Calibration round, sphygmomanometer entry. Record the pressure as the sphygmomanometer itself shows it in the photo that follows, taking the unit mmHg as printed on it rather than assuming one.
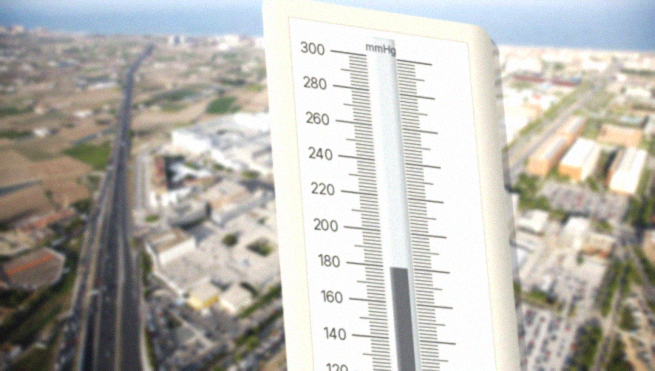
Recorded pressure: 180 mmHg
